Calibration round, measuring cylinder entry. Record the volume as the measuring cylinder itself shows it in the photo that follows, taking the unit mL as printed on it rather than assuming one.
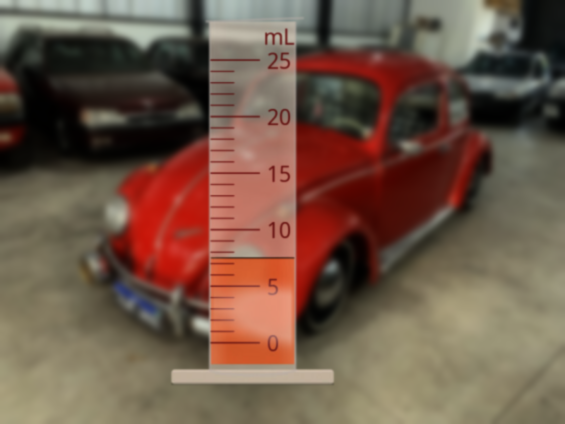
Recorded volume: 7.5 mL
